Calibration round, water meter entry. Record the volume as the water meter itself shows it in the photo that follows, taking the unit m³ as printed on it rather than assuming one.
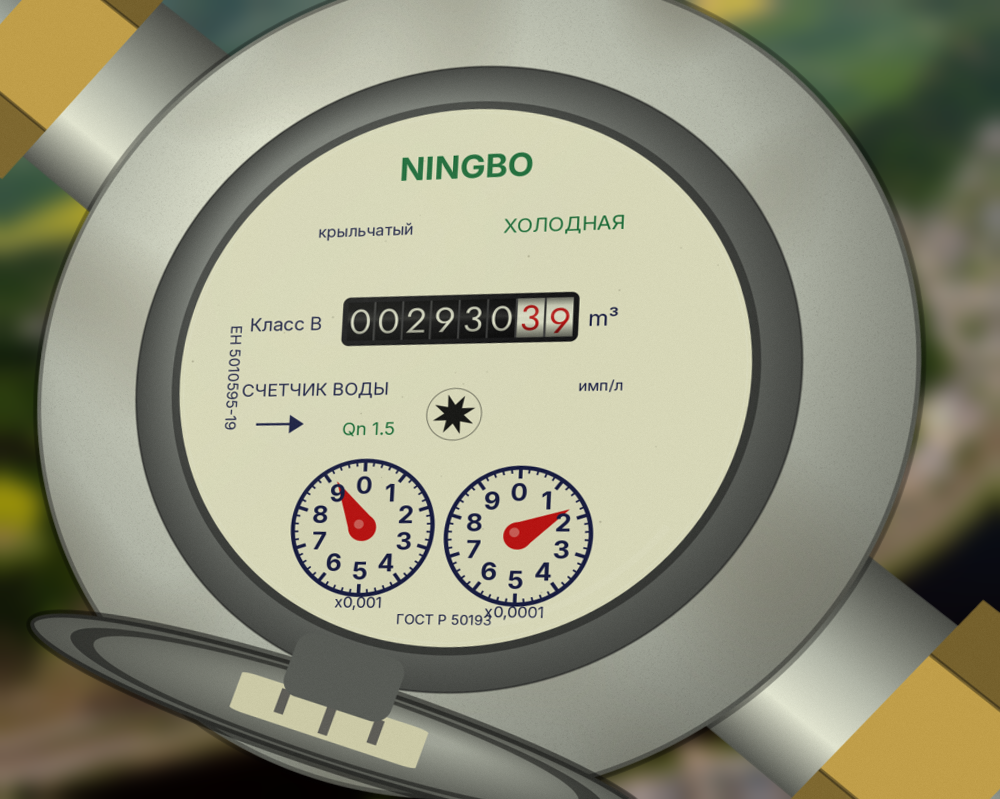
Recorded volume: 2930.3891 m³
